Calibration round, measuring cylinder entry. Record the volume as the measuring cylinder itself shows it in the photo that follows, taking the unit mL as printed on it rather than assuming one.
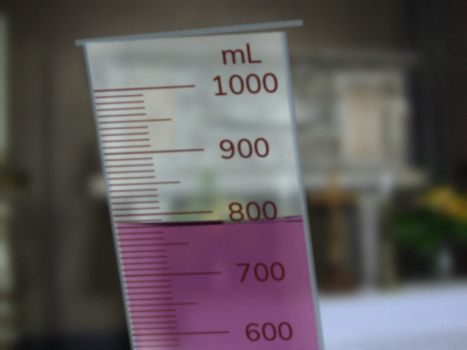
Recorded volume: 780 mL
